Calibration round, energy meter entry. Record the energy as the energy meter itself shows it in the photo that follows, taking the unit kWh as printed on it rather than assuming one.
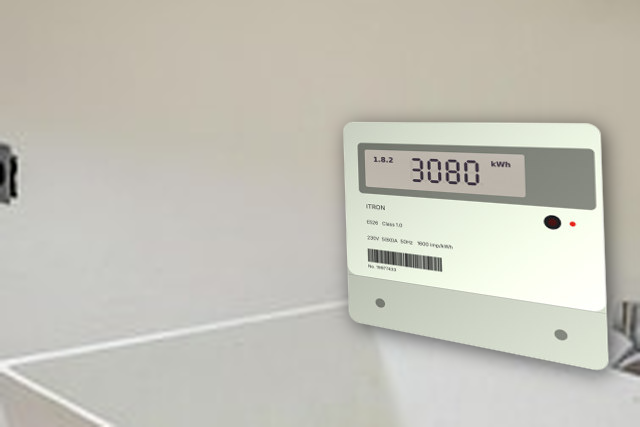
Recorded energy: 3080 kWh
